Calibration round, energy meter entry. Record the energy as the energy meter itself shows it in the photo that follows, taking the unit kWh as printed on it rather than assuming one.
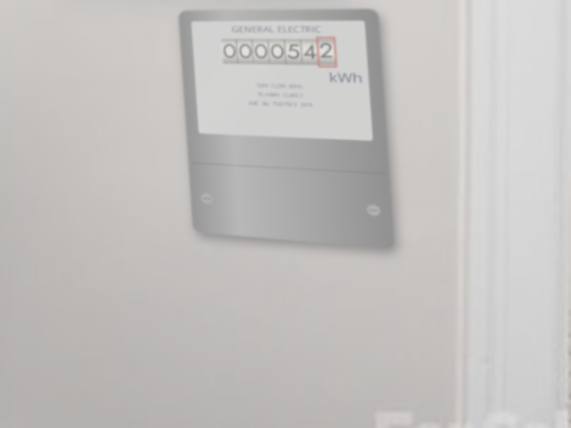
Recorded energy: 54.2 kWh
